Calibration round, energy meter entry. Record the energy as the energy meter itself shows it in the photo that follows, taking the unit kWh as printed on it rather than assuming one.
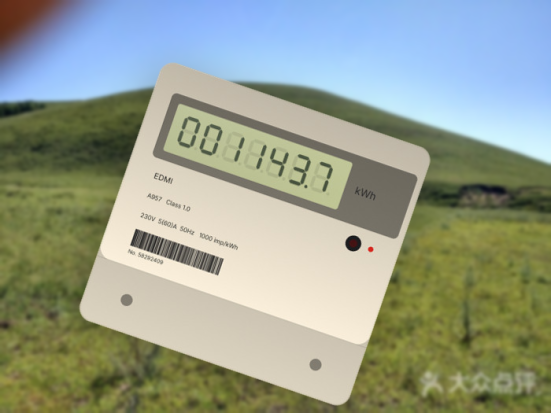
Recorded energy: 1143.7 kWh
